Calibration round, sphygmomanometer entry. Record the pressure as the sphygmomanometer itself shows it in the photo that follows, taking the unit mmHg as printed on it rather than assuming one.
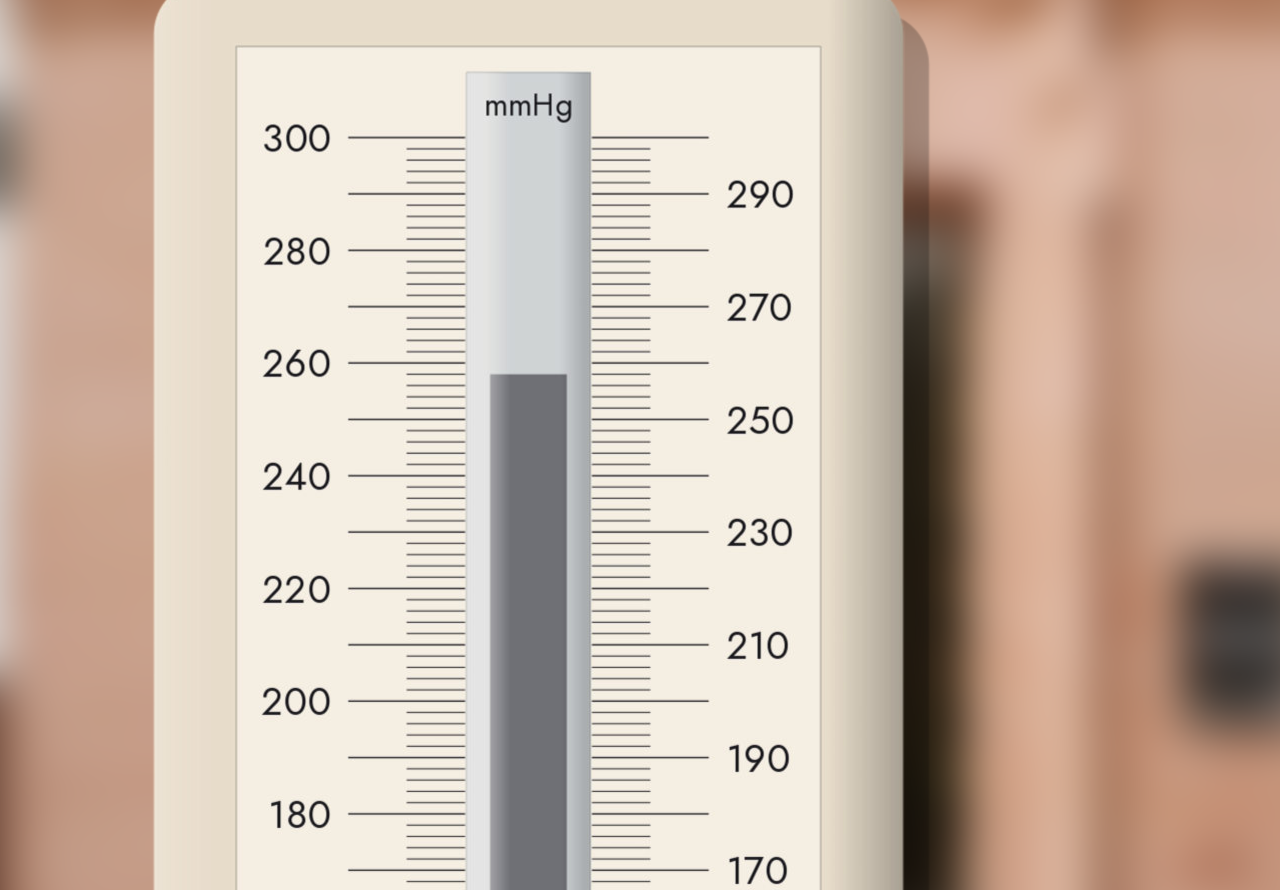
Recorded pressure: 258 mmHg
